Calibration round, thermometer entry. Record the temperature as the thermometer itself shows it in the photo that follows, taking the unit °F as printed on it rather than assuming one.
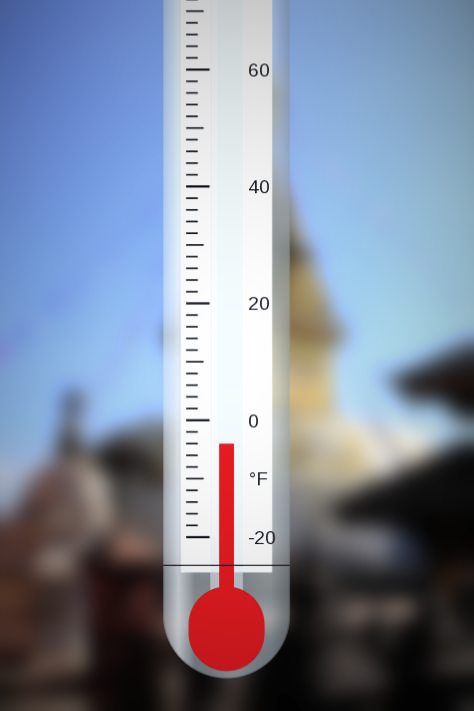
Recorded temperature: -4 °F
